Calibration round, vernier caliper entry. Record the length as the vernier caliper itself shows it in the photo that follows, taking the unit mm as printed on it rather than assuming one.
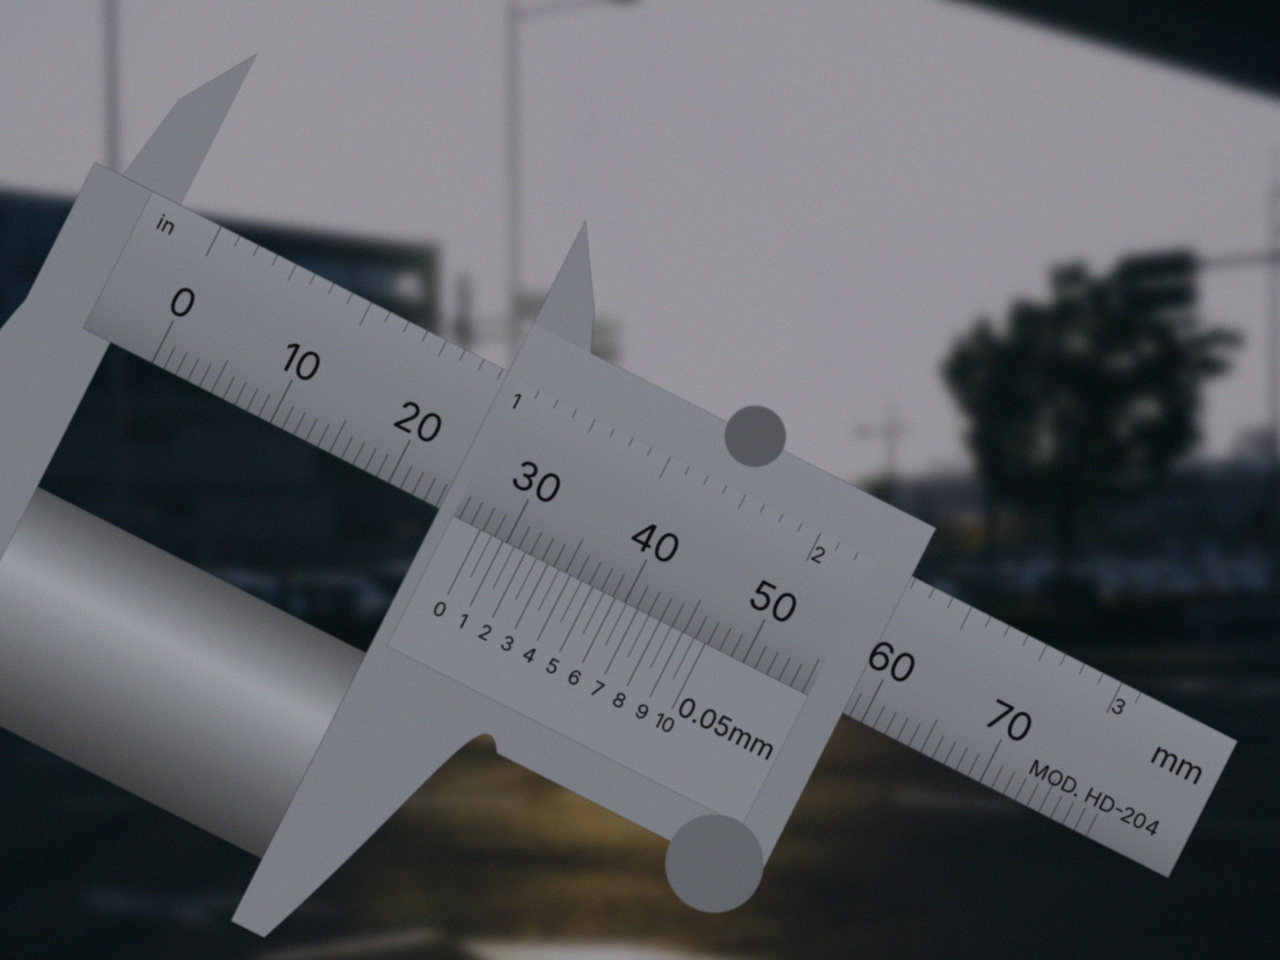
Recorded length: 27.8 mm
